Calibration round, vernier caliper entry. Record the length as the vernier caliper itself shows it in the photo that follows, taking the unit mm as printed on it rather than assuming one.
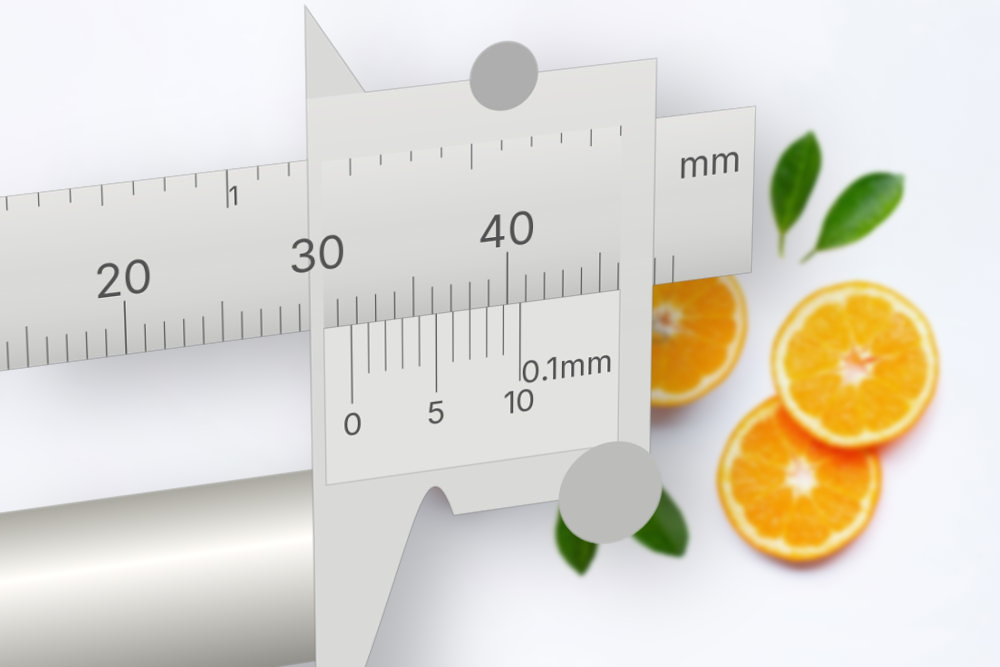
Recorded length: 31.7 mm
